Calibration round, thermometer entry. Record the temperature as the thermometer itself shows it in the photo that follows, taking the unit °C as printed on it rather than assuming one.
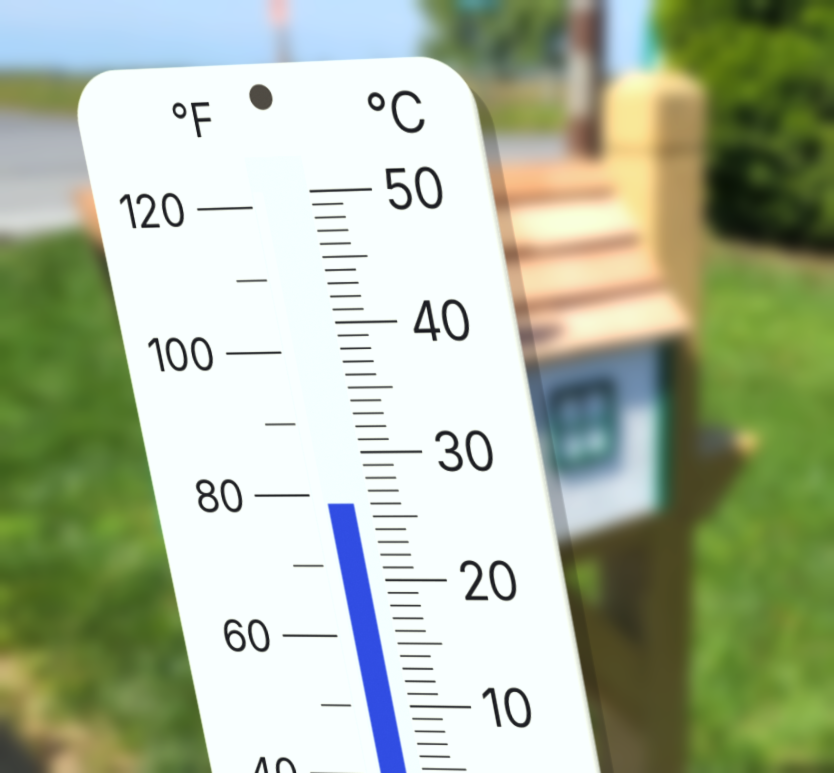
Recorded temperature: 26 °C
